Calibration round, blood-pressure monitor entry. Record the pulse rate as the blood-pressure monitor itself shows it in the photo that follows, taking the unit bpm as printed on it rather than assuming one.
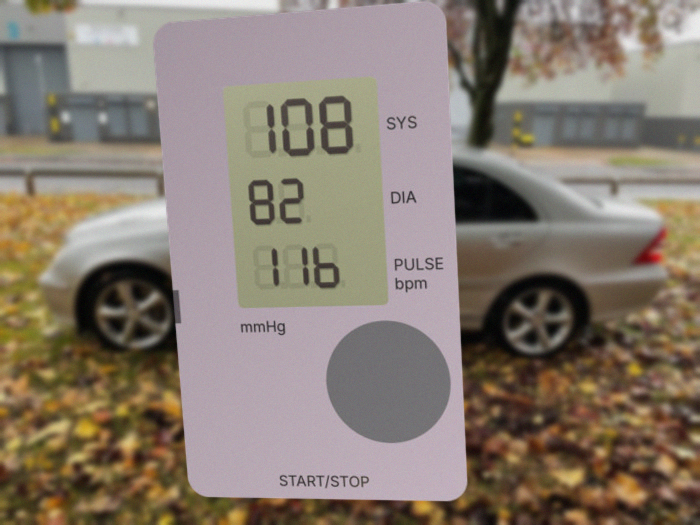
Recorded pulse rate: 116 bpm
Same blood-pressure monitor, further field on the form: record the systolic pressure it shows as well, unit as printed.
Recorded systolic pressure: 108 mmHg
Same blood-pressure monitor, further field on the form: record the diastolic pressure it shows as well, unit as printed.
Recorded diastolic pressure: 82 mmHg
